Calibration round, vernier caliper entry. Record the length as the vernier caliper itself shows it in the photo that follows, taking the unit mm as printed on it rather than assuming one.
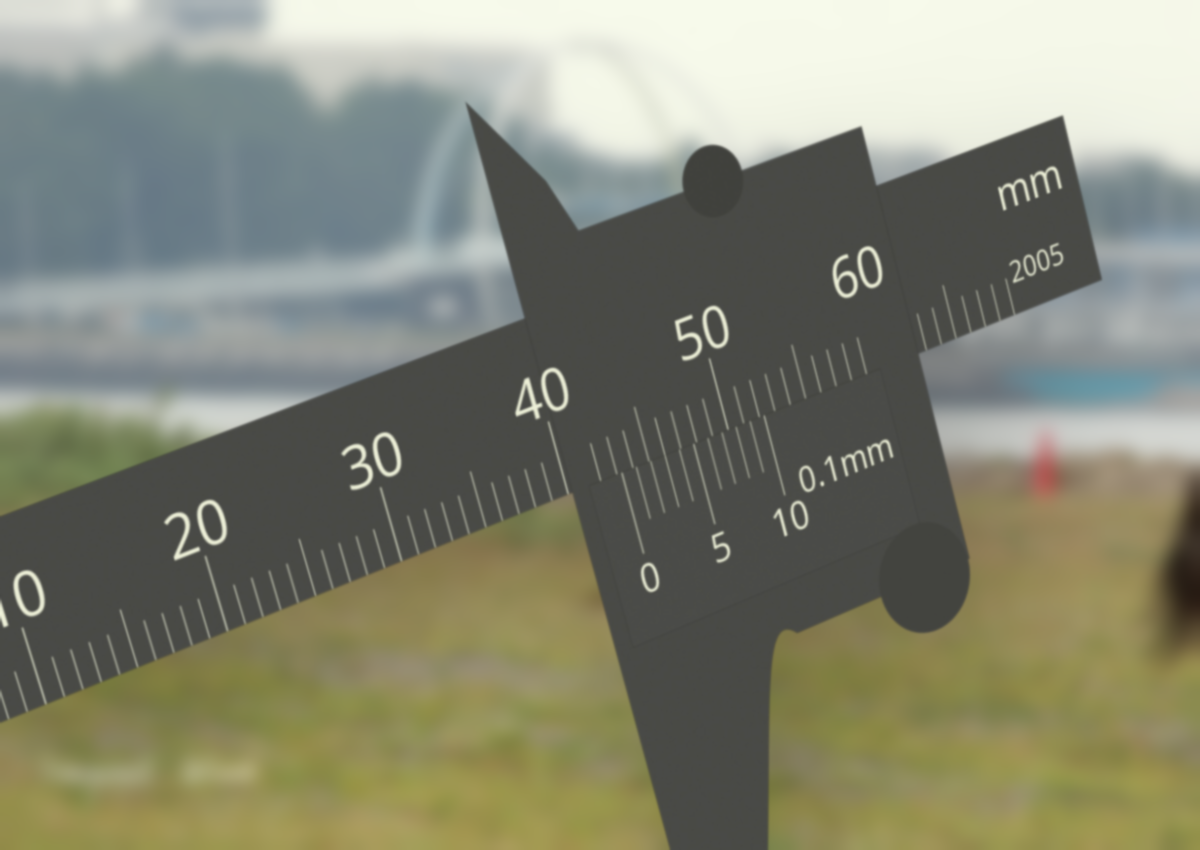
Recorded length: 43.3 mm
